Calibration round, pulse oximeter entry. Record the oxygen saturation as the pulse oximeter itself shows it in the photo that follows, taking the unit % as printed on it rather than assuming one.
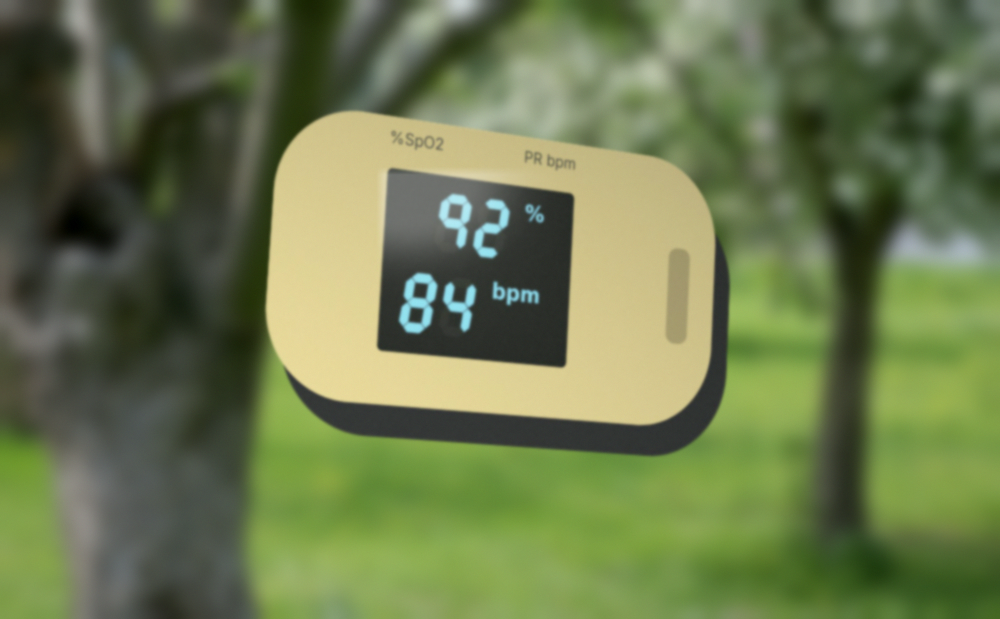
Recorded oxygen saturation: 92 %
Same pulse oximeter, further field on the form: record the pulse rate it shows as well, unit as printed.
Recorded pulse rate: 84 bpm
